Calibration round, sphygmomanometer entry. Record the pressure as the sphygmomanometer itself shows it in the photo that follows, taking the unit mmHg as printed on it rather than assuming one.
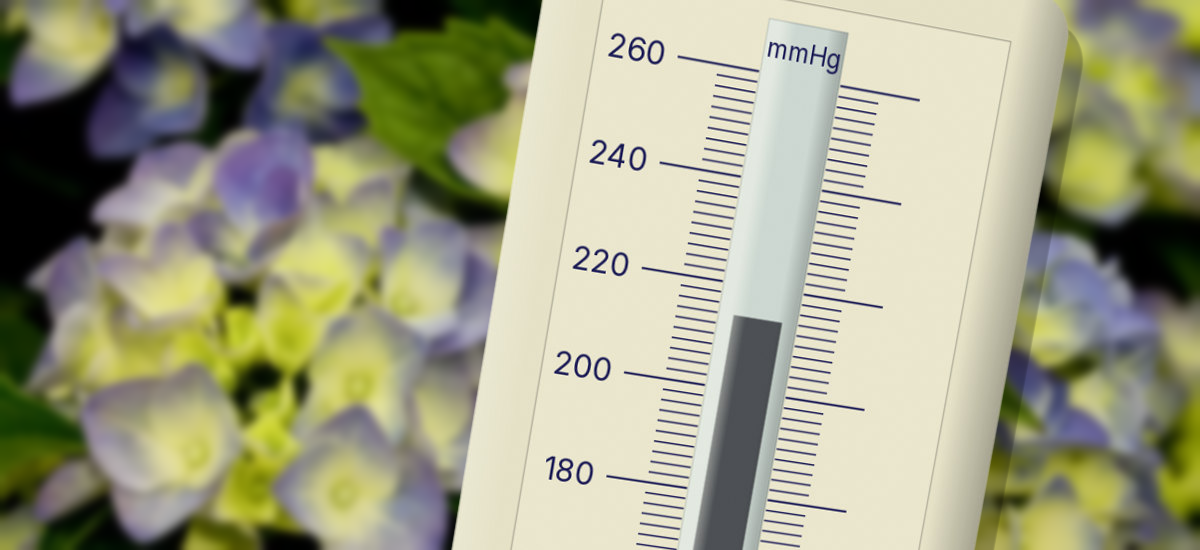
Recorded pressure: 214 mmHg
